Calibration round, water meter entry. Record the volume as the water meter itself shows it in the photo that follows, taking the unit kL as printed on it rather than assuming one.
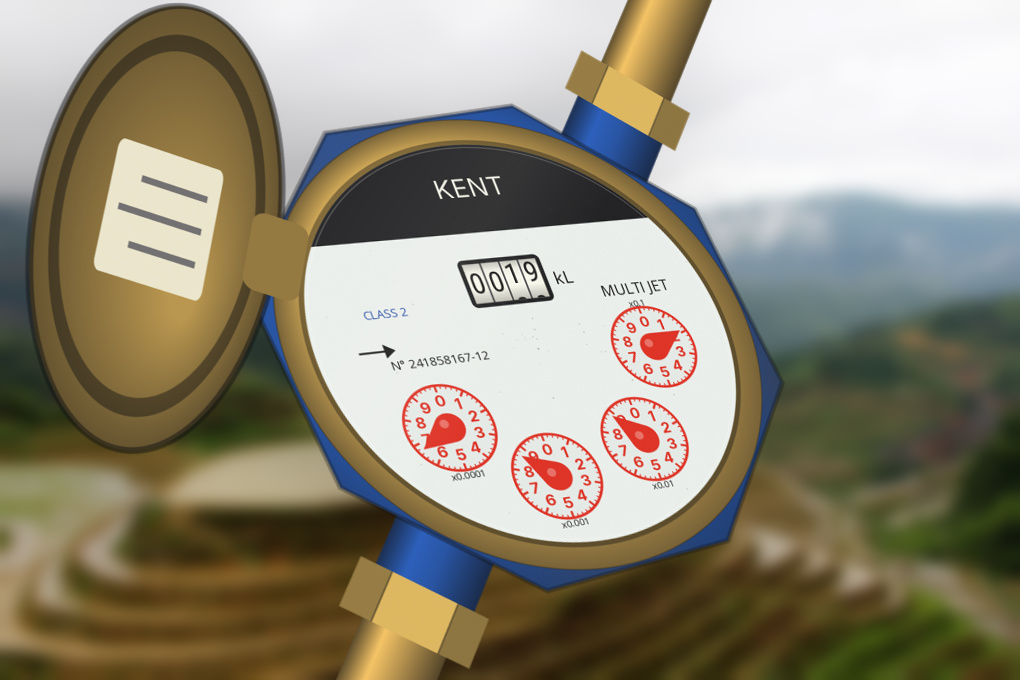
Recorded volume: 19.1886 kL
